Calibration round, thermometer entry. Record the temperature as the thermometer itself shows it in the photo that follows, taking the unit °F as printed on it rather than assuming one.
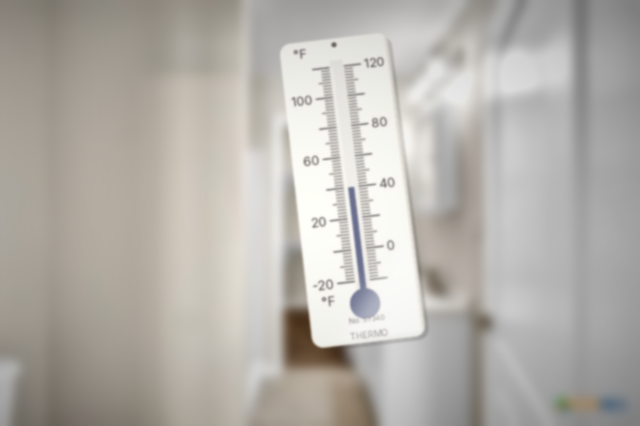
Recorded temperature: 40 °F
